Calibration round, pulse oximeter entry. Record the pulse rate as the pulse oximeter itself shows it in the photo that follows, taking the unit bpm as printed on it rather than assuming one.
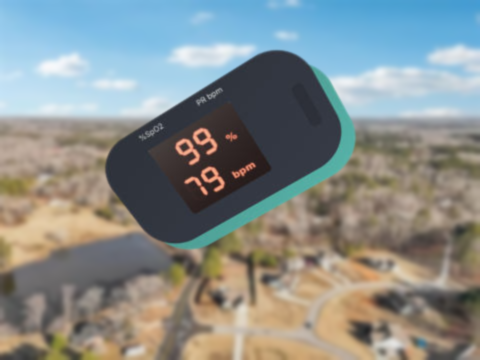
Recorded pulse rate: 79 bpm
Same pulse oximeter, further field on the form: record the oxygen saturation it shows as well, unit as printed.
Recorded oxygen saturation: 99 %
